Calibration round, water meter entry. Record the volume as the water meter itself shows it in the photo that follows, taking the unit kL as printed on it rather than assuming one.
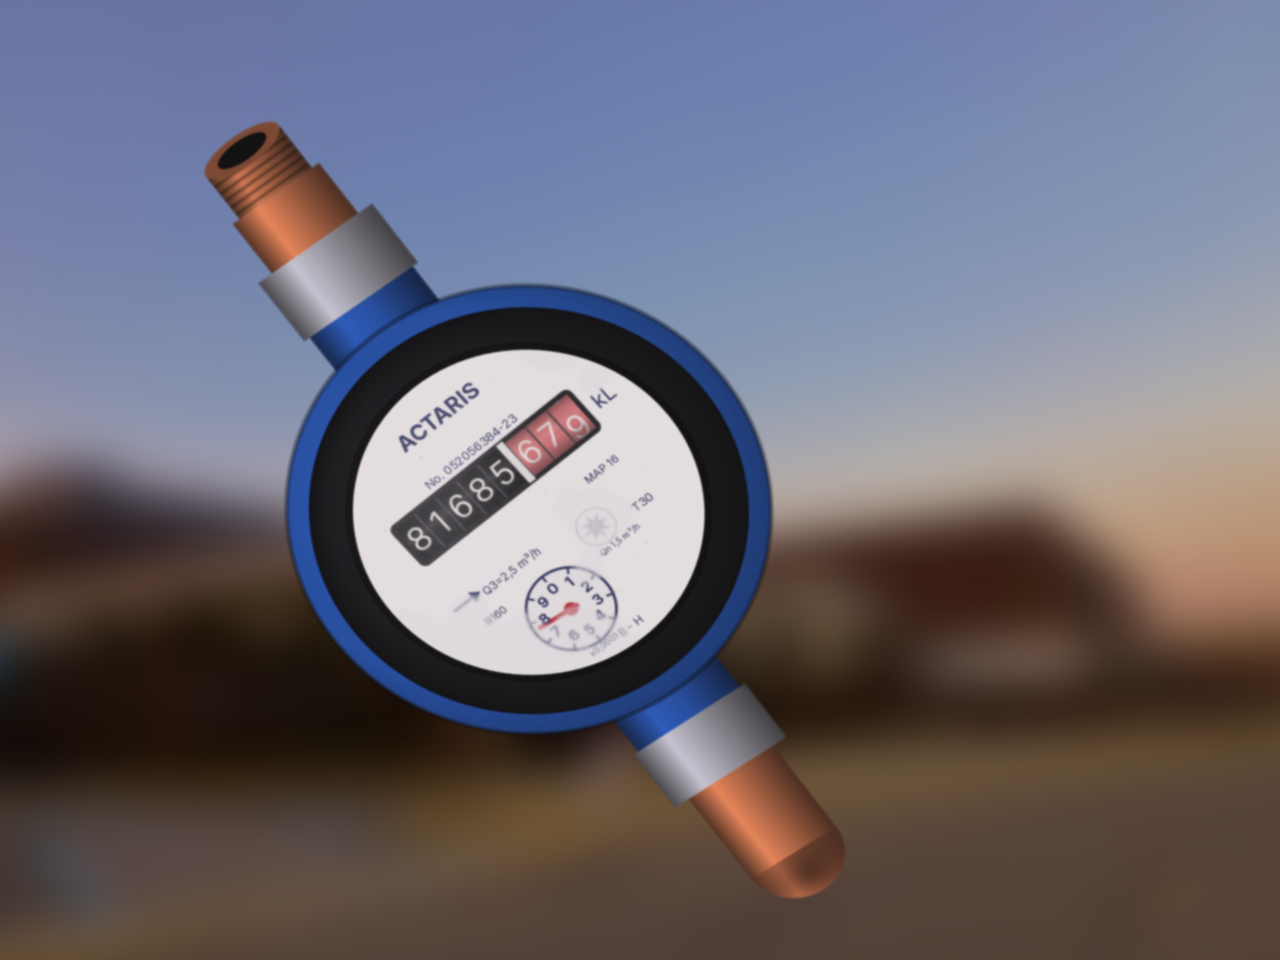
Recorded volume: 81685.6787 kL
